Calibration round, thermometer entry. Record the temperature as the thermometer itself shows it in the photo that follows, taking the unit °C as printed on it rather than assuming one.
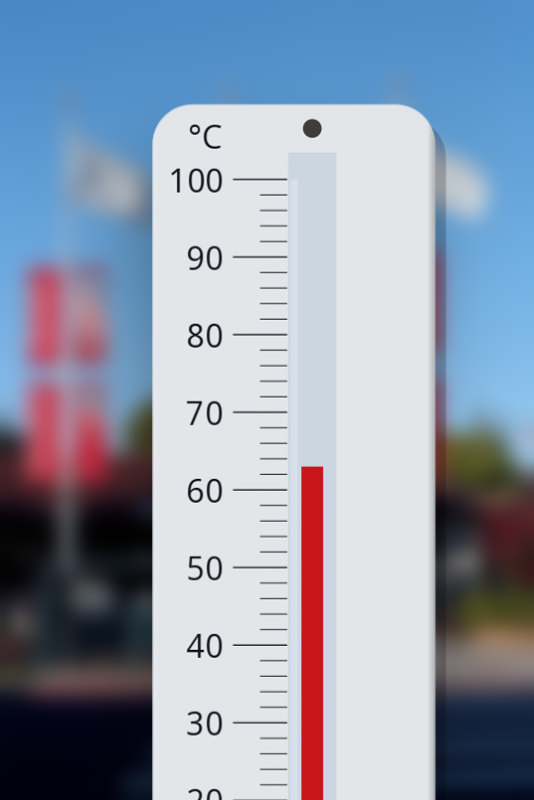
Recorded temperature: 63 °C
